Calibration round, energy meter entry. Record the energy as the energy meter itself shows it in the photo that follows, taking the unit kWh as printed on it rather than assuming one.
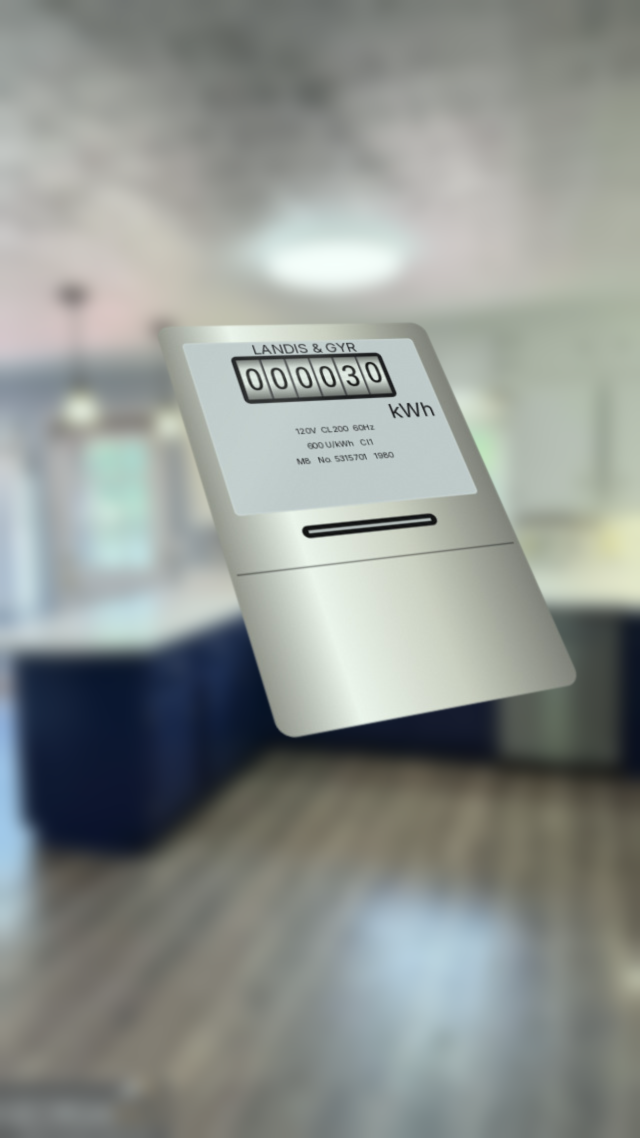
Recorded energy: 30 kWh
